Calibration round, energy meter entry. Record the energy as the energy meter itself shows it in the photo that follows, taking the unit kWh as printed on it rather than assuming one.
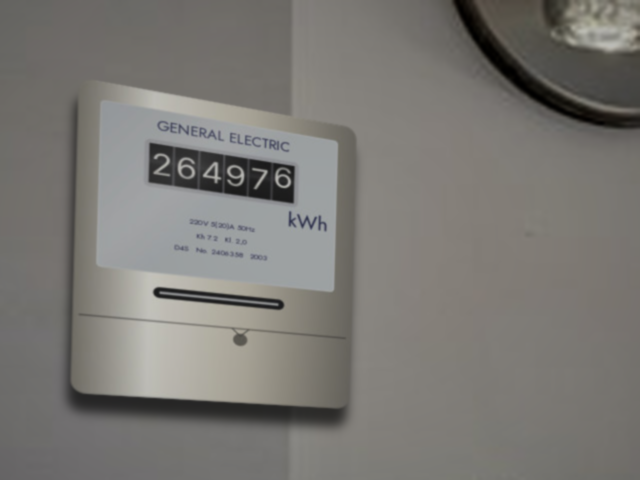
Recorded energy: 264976 kWh
